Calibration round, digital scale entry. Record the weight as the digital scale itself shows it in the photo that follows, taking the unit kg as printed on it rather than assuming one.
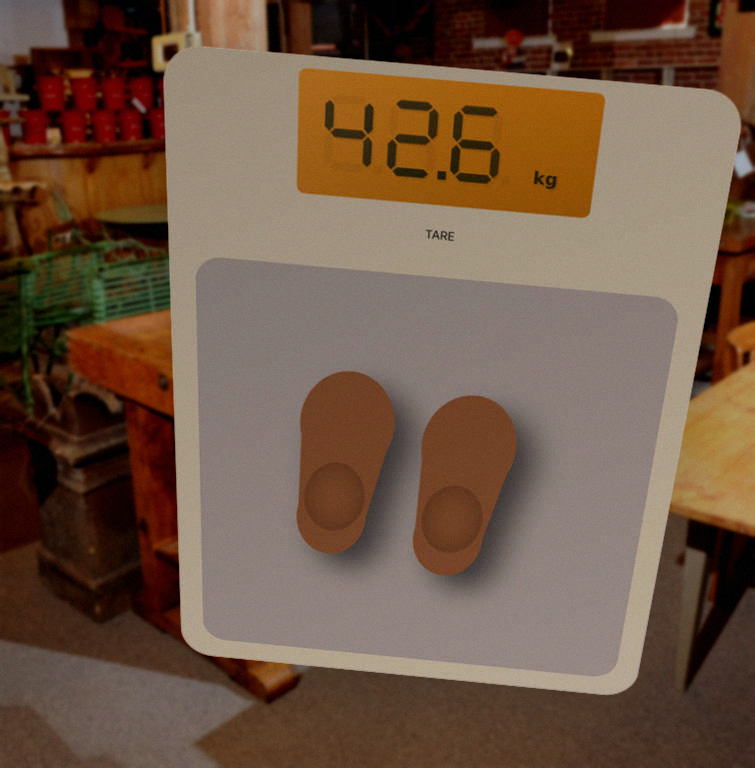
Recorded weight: 42.6 kg
